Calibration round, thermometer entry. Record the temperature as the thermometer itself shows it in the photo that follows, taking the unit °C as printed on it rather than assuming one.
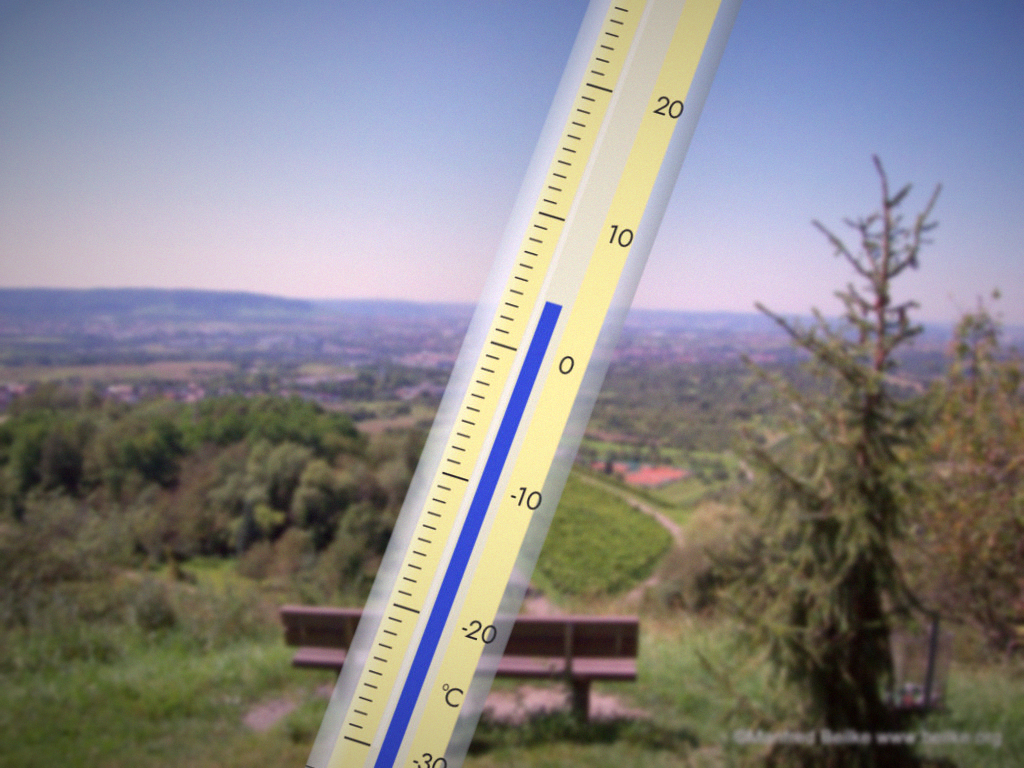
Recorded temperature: 4 °C
